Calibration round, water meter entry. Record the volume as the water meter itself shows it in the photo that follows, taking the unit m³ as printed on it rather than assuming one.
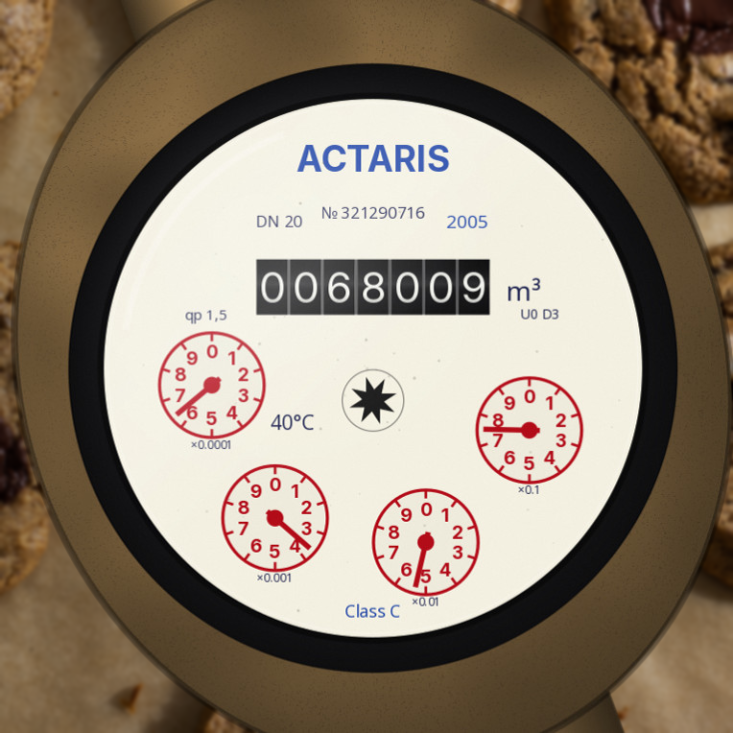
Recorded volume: 68009.7536 m³
